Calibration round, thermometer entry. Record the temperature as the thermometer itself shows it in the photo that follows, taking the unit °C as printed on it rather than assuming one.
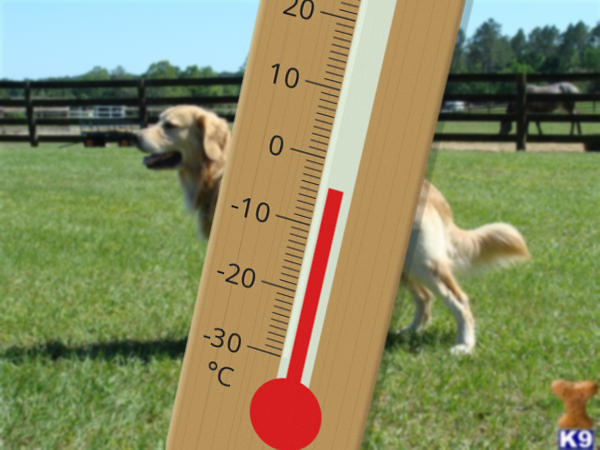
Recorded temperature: -4 °C
